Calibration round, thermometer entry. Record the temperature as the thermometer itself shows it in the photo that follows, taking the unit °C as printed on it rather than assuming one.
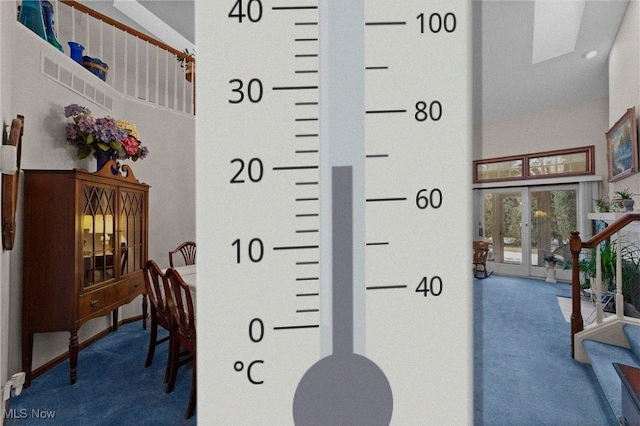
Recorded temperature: 20 °C
